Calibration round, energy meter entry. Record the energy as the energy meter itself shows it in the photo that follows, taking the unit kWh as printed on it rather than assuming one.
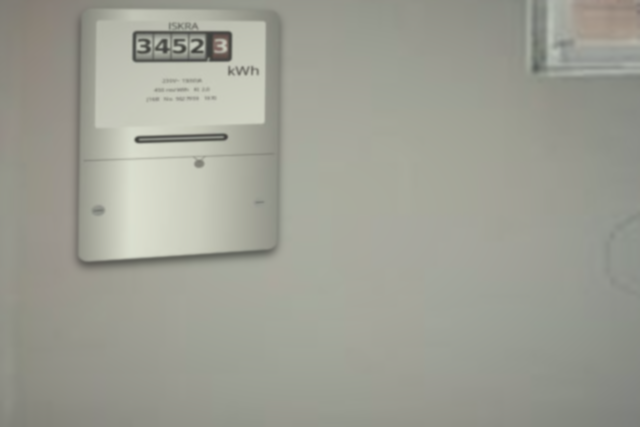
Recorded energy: 3452.3 kWh
